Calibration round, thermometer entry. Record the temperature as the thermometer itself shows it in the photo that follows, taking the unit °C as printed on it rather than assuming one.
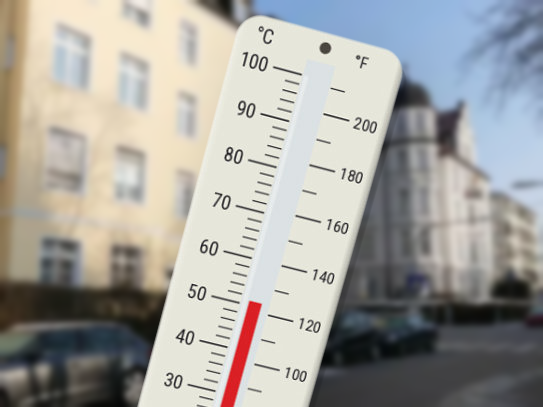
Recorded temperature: 51 °C
